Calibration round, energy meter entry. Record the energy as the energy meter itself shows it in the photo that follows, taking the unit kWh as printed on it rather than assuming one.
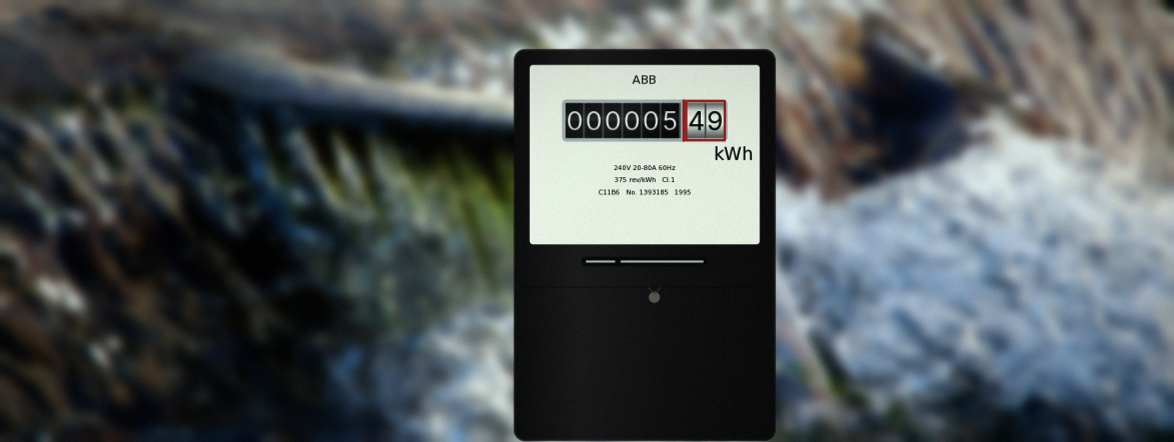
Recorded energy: 5.49 kWh
